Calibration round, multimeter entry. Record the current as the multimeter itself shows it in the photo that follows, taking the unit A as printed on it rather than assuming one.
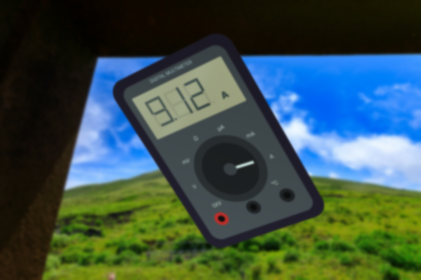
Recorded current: 9.12 A
